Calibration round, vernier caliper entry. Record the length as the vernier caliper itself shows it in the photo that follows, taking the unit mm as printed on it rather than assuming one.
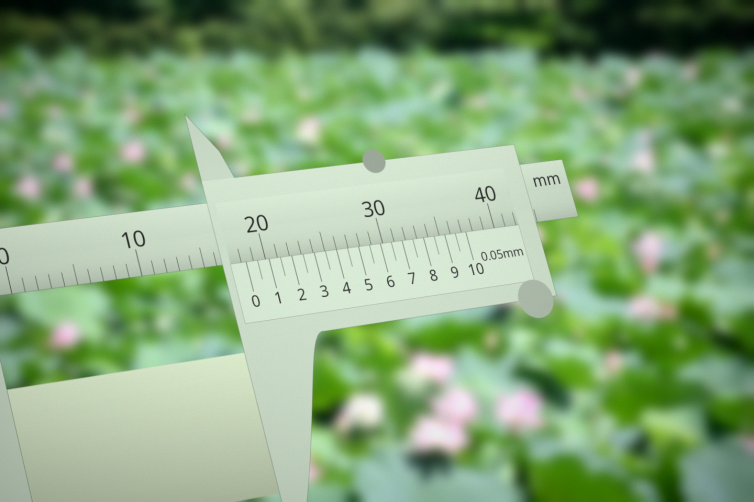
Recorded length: 18.4 mm
